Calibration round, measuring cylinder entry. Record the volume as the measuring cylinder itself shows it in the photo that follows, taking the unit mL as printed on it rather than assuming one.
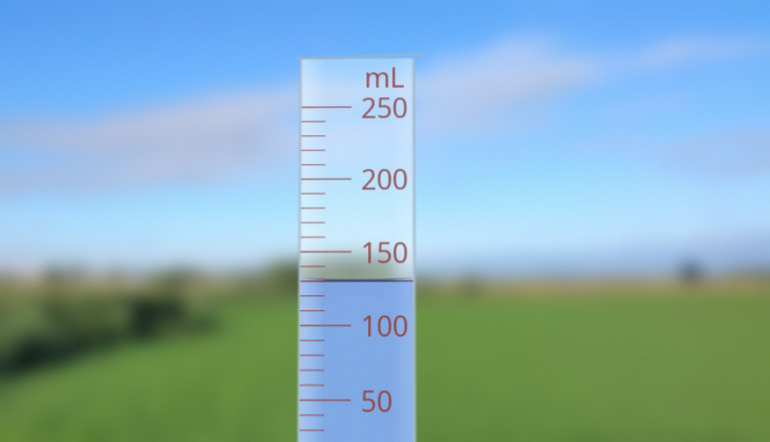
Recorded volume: 130 mL
